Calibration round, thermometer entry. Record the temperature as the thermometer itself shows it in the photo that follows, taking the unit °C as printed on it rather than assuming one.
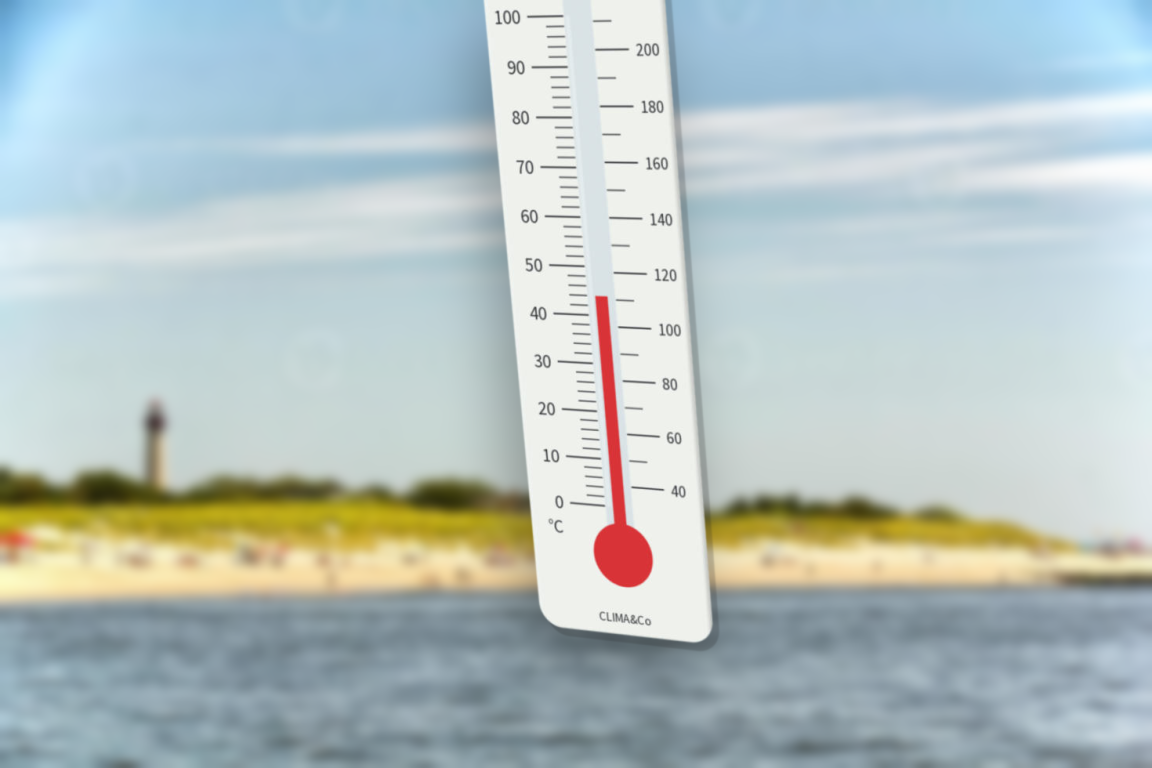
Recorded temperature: 44 °C
